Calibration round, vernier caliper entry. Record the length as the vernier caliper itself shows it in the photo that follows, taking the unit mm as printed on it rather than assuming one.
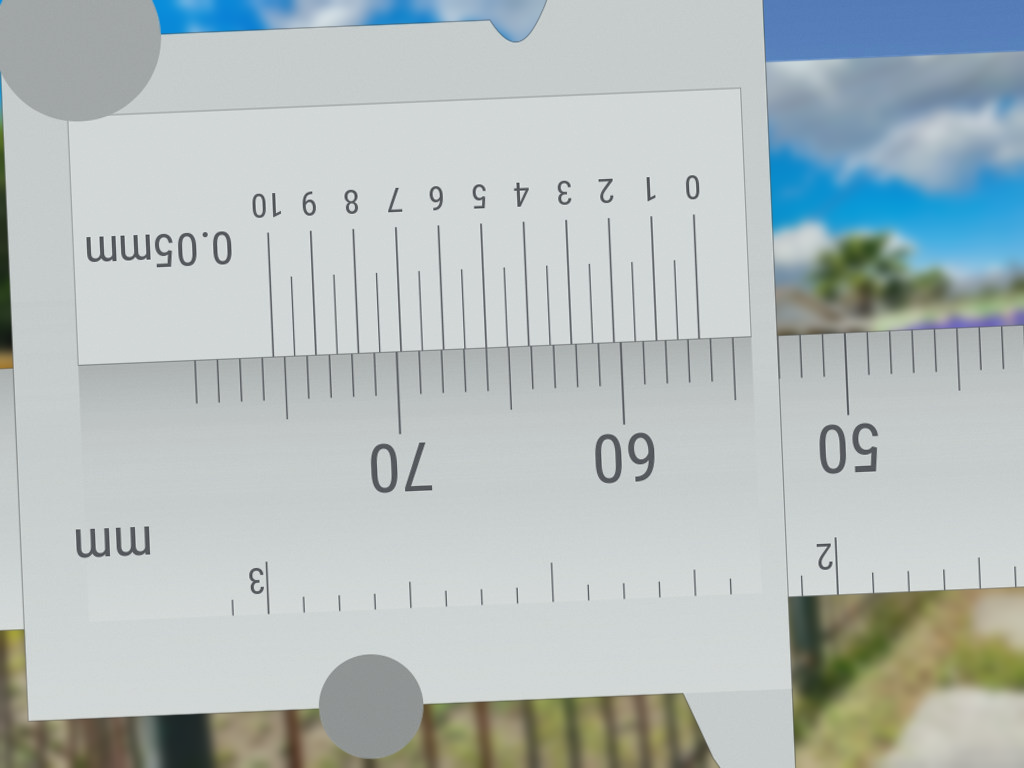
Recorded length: 56.5 mm
